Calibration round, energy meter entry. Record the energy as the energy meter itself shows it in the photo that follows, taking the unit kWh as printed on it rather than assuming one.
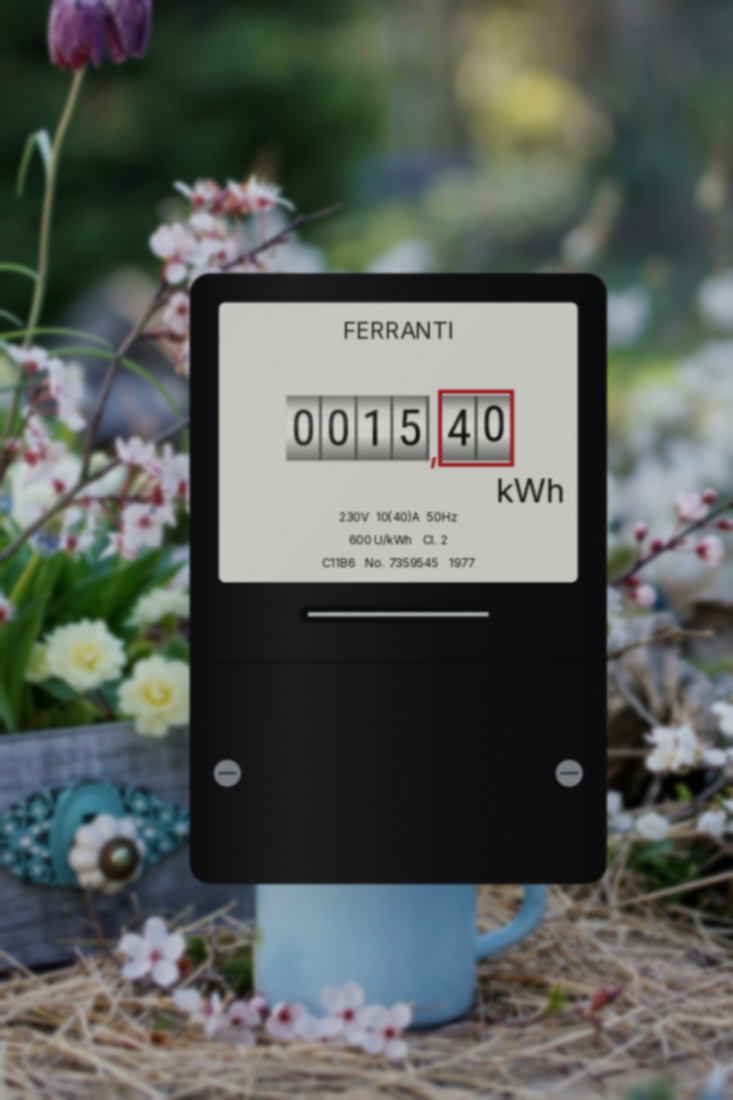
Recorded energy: 15.40 kWh
